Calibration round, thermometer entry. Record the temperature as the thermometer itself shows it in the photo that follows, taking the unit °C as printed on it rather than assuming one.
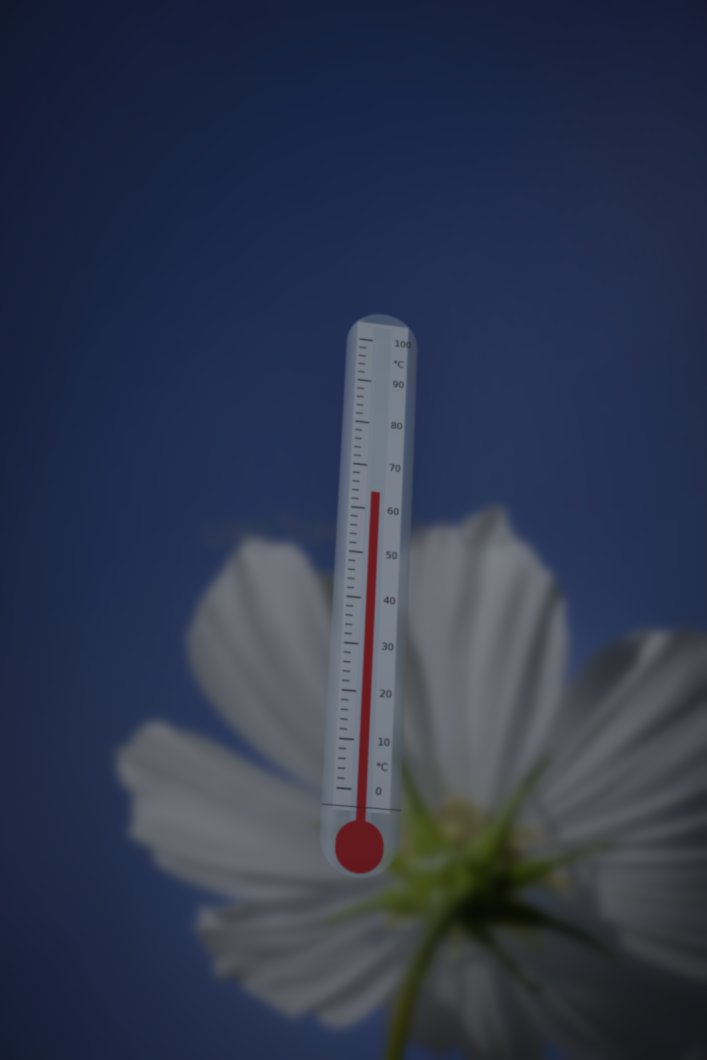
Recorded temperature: 64 °C
